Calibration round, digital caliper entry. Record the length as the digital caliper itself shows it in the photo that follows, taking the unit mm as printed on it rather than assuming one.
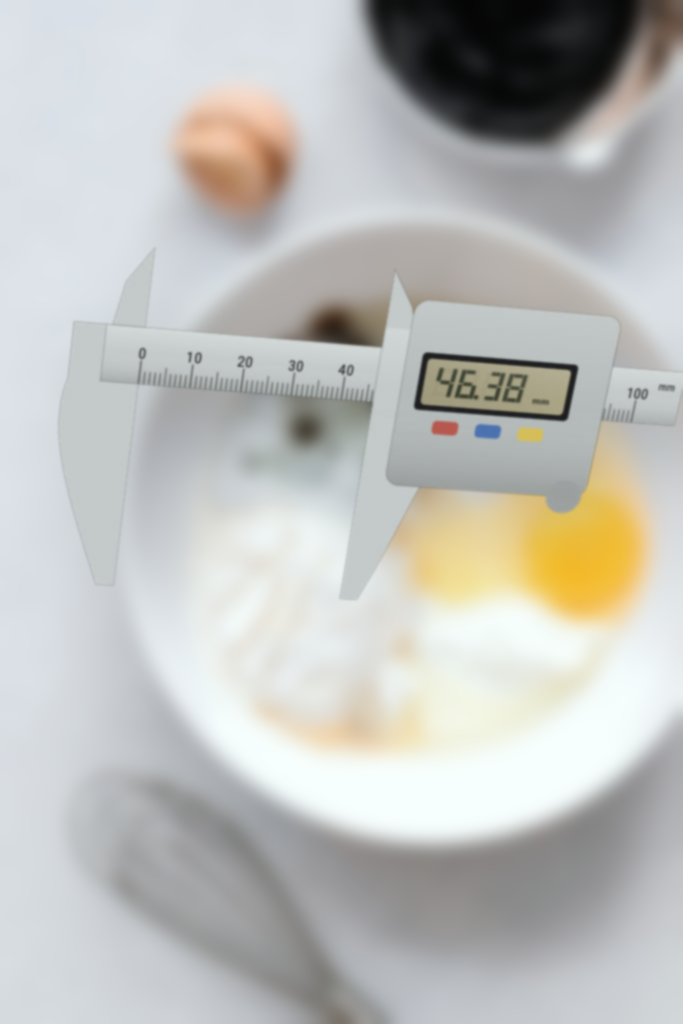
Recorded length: 46.38 mm
